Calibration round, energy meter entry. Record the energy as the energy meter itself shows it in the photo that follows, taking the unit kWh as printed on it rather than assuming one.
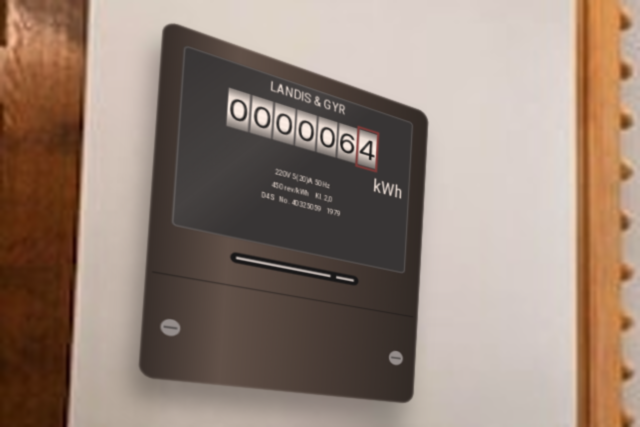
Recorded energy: 6.4 kWh
